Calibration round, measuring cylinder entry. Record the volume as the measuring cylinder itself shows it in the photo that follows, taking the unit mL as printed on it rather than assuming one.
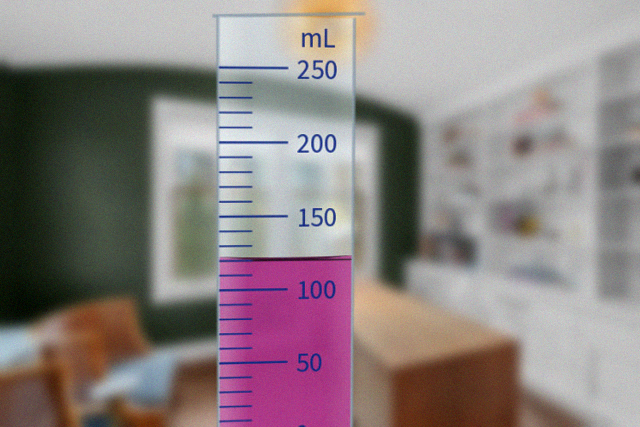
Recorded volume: 120 mL
